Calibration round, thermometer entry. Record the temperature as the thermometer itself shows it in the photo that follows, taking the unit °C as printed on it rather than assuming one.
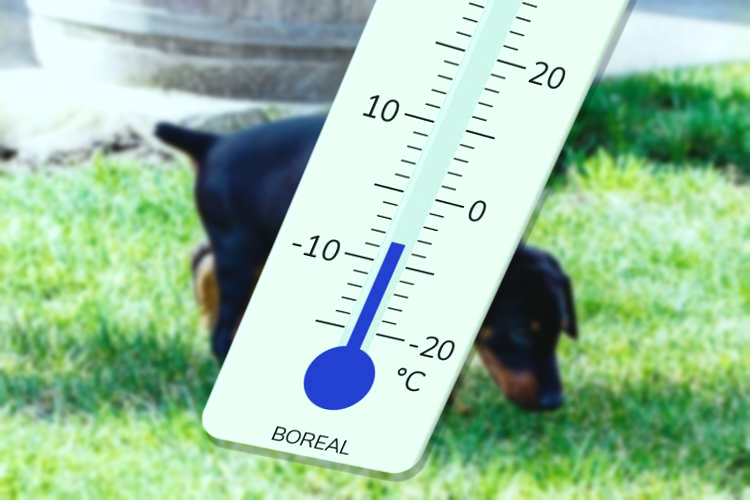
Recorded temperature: -7 °C
